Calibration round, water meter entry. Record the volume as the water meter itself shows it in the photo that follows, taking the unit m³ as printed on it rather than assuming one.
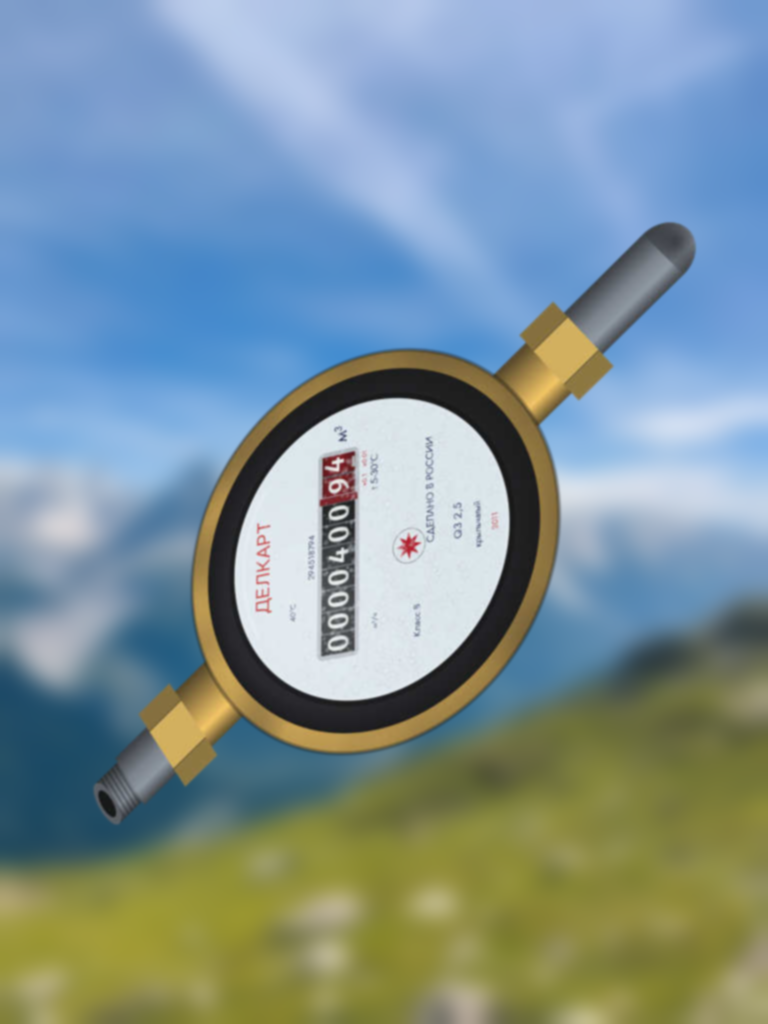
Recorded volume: 400.94 m³
